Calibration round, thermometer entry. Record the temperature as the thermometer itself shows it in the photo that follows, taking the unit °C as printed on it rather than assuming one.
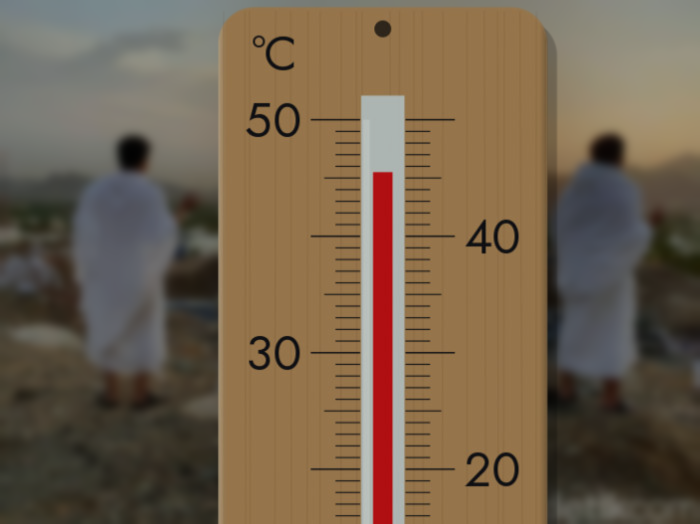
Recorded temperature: 45.5 °C
